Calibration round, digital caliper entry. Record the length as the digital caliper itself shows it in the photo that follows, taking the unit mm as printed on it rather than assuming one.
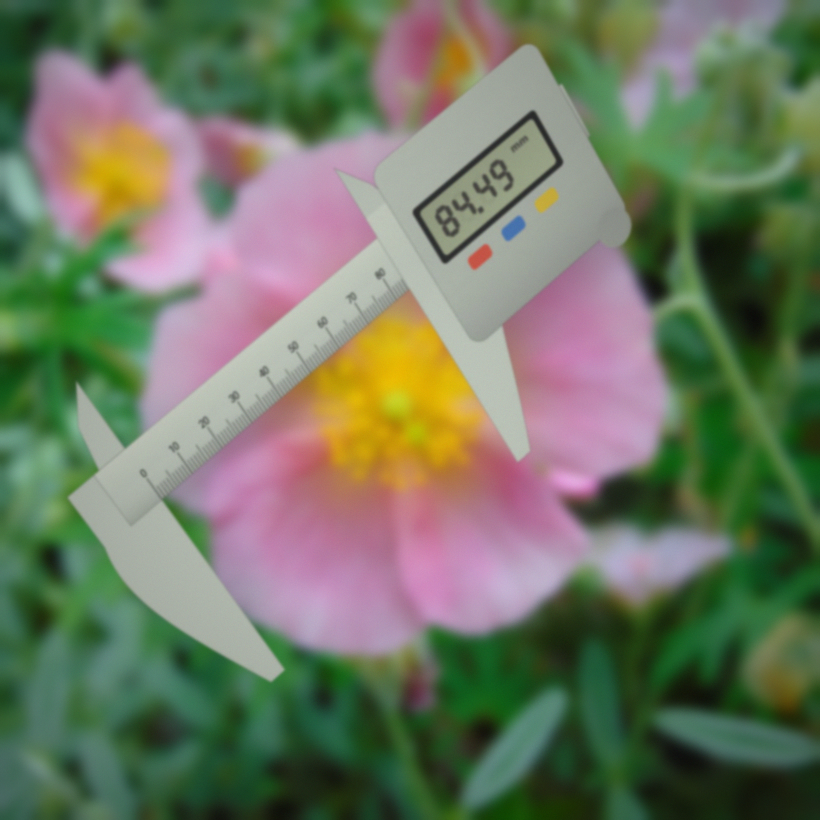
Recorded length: 84.49 mm
